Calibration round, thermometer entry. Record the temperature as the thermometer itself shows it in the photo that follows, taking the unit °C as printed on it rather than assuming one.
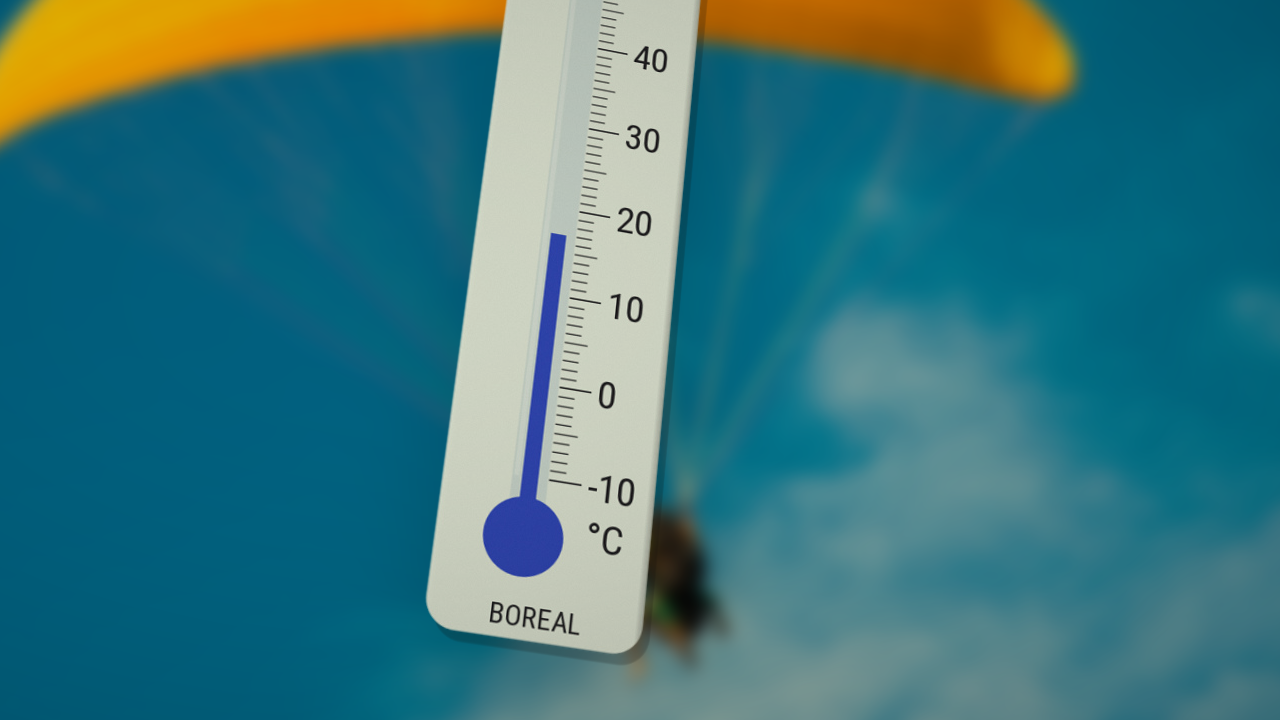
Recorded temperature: 17 °C
